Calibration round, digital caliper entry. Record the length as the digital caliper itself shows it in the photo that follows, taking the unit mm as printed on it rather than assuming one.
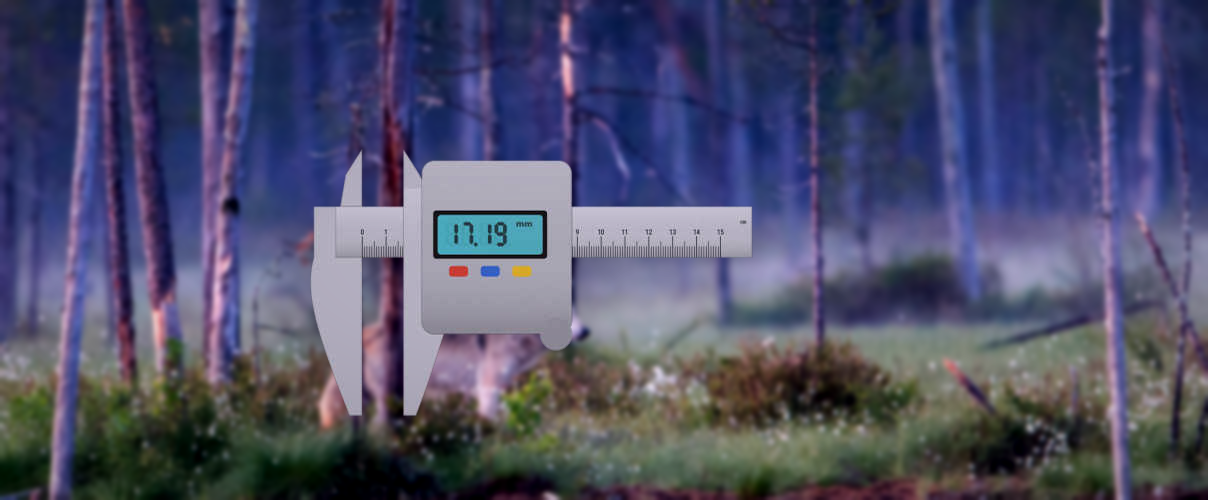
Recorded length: 17.19 mm
